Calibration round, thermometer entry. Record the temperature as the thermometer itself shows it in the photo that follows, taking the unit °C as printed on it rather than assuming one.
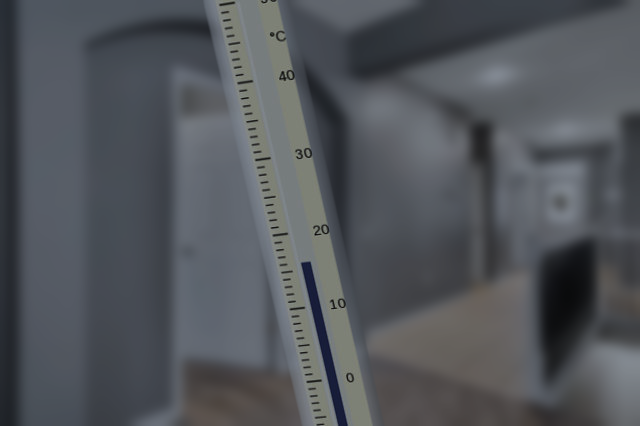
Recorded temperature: 16 °C
